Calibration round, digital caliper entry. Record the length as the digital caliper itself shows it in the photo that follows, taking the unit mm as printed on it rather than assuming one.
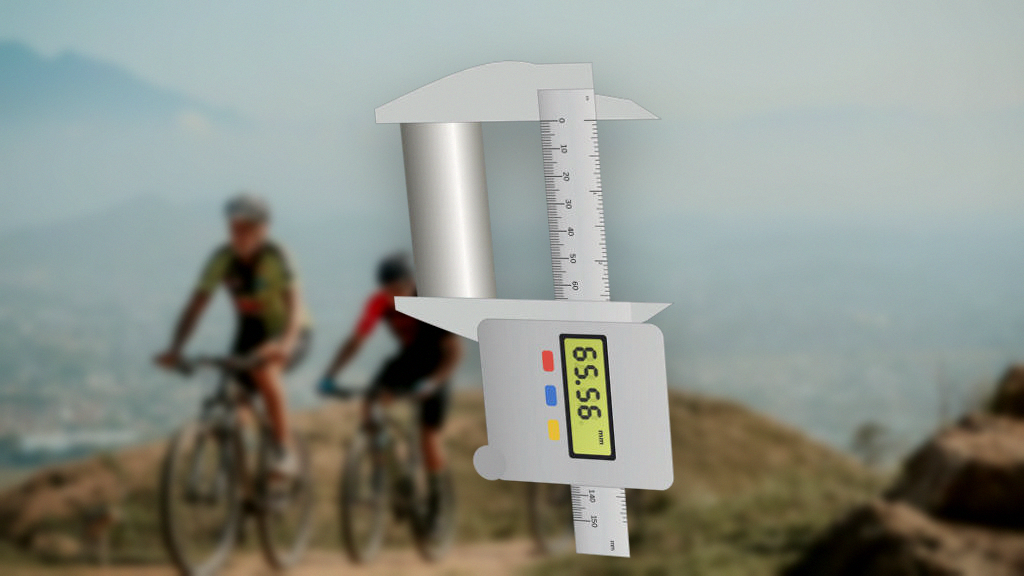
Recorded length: 65.56 mm
